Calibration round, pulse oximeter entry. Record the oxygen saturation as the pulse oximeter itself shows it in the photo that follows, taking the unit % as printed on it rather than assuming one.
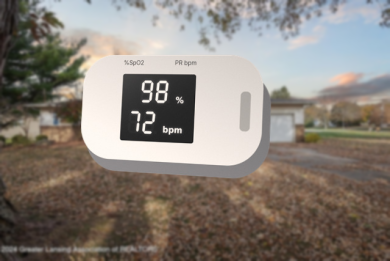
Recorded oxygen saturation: 98 %
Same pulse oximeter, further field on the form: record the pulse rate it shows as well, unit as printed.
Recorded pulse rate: 72 bpm
